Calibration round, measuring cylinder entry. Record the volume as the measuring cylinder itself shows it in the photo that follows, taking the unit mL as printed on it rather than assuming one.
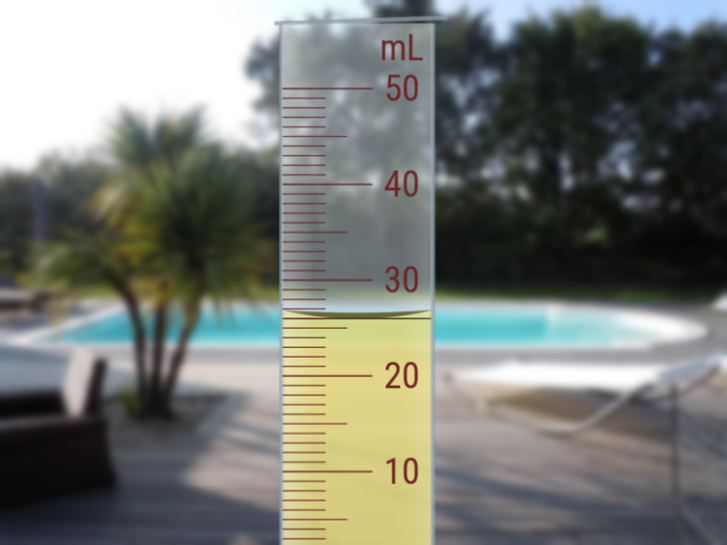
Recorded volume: 26 mL
